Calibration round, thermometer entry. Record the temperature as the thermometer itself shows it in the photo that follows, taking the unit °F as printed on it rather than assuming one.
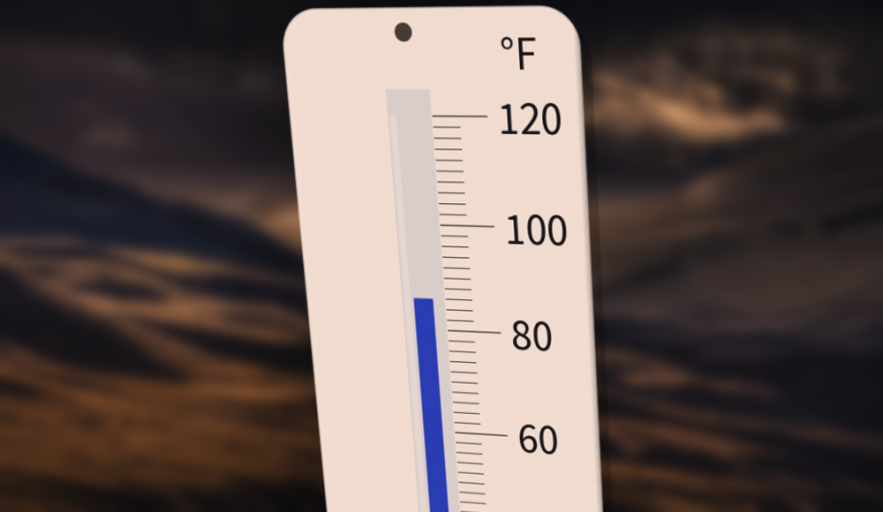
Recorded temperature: 86 °F
